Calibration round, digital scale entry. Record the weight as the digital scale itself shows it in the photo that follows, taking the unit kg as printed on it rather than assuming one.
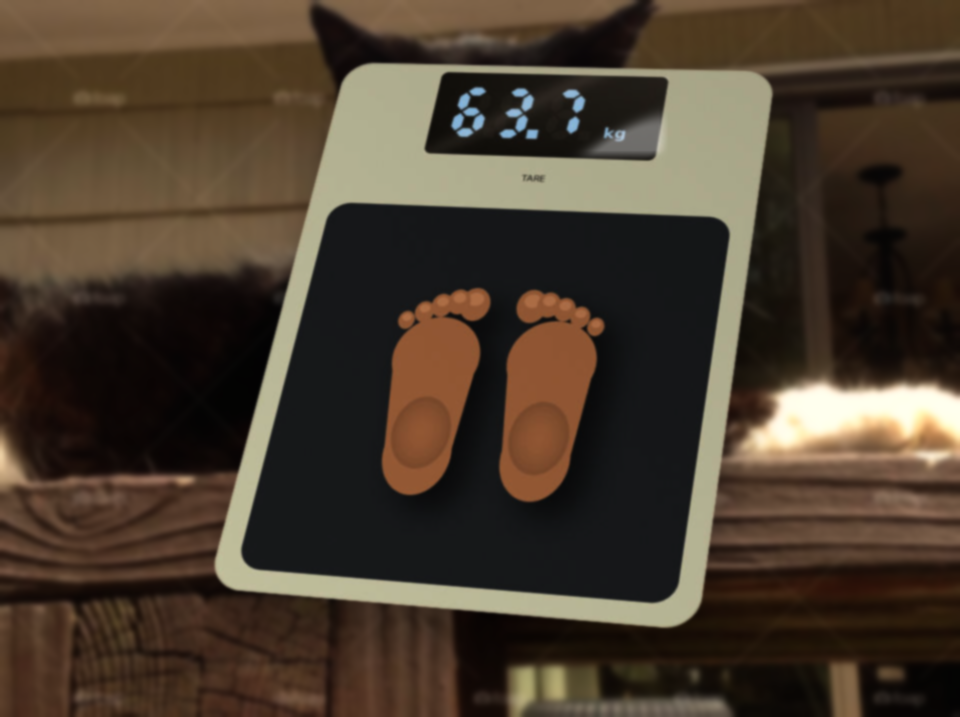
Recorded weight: 63.7 kg
